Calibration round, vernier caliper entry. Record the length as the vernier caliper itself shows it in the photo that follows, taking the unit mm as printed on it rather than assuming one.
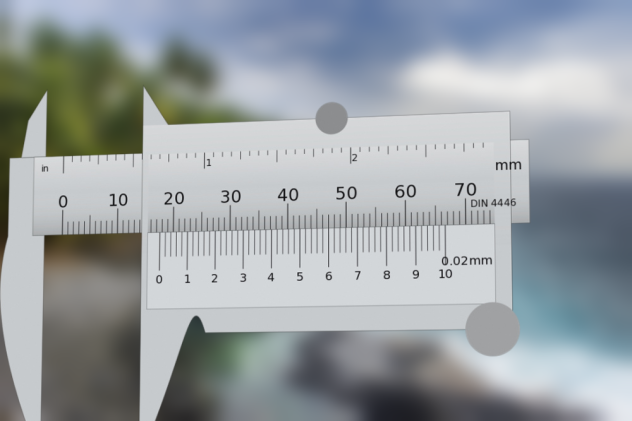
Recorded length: 17.6 mm
